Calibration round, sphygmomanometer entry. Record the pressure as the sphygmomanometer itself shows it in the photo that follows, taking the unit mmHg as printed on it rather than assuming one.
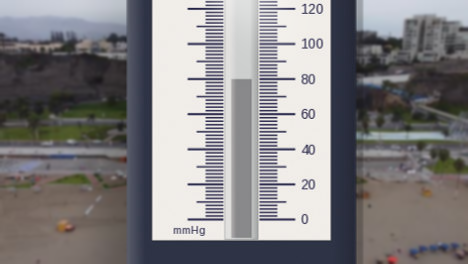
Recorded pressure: 80 mmHg
